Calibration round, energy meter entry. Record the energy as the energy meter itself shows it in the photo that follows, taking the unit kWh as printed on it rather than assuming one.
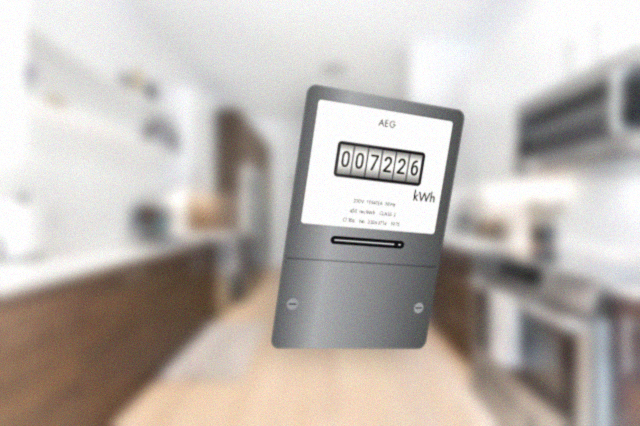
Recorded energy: 7226 kWh
